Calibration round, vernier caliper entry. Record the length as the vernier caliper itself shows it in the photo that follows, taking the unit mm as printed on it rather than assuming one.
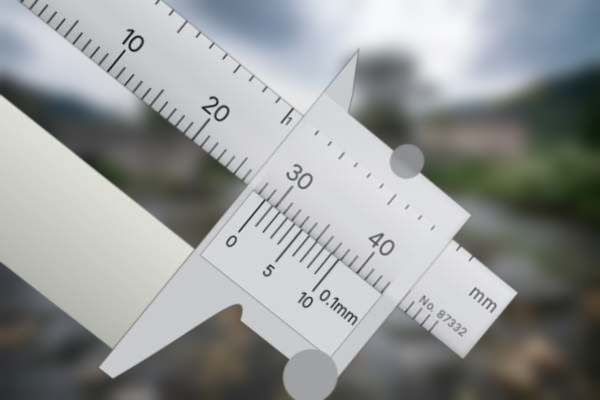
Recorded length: 28.8 mm
